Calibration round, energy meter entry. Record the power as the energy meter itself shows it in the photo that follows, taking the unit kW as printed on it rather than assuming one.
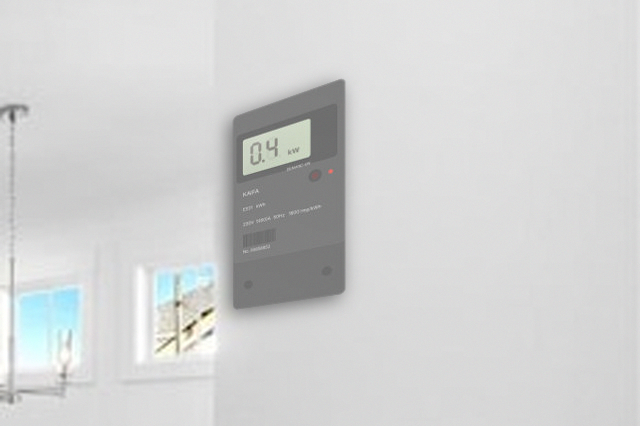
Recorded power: 0.4 kW
